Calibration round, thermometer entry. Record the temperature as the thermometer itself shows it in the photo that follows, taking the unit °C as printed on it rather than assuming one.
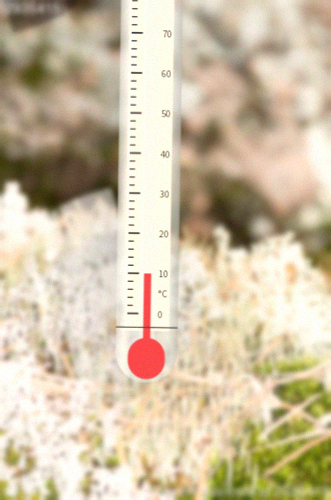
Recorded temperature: 10 °C
